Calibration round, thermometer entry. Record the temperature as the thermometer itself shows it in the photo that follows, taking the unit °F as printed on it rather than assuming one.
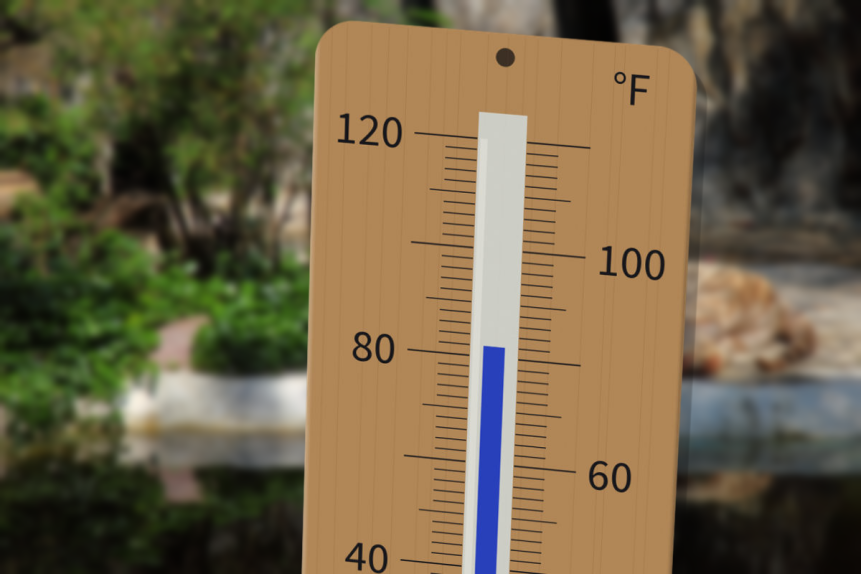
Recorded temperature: 82 °F
